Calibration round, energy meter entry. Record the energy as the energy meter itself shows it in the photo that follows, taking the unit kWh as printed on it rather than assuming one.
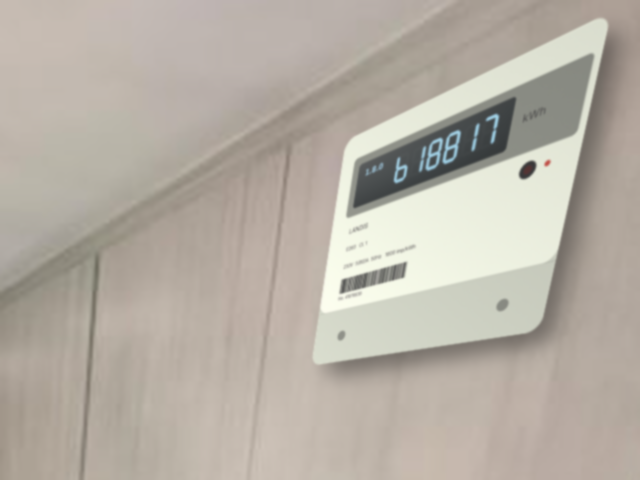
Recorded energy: 618817 kWh
